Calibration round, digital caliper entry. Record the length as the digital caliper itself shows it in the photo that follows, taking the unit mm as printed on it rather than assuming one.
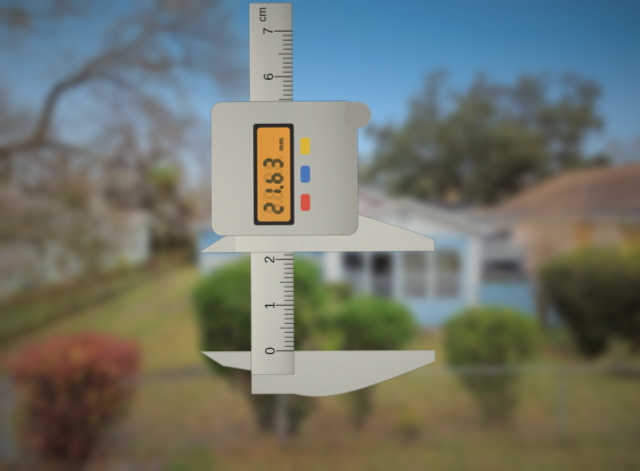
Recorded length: 21.63 mm
